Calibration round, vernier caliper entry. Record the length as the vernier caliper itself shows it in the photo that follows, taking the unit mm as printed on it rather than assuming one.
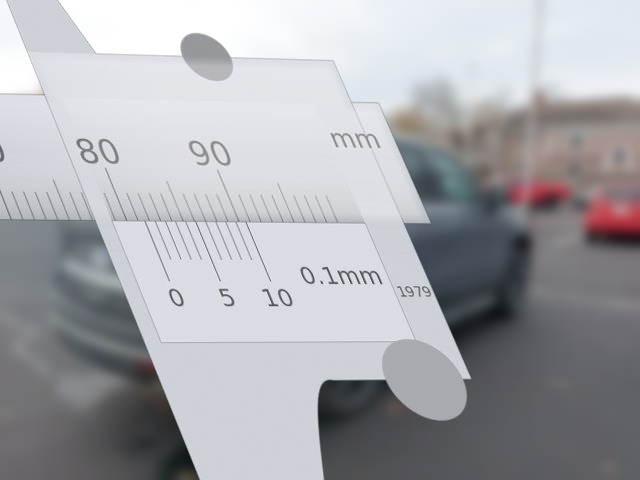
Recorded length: 81.6 mm
